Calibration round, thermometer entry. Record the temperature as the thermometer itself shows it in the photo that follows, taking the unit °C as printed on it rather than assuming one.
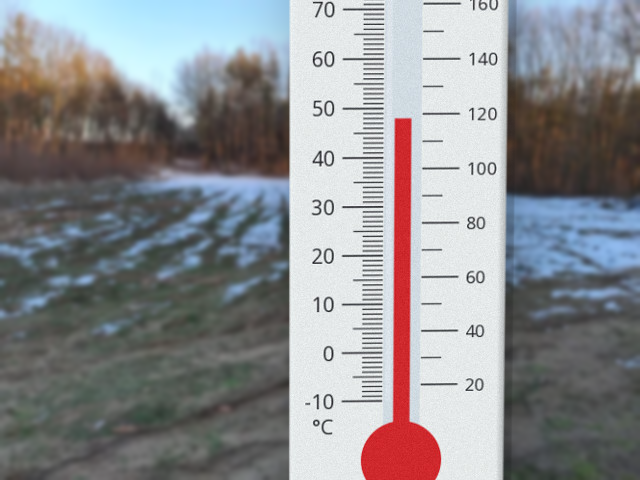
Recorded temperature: 48 °C
